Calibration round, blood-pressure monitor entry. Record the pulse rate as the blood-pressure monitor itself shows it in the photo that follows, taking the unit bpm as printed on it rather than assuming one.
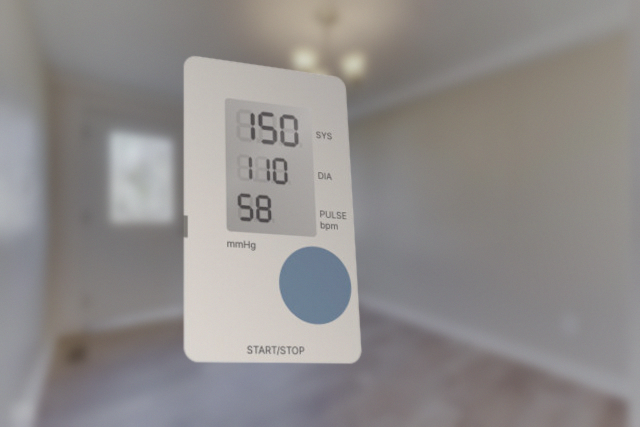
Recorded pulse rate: 58 bpm
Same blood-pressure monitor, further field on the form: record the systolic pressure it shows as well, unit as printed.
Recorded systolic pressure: 150 mmHg
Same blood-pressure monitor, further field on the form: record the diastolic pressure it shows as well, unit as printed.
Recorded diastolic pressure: 110 mmHg
